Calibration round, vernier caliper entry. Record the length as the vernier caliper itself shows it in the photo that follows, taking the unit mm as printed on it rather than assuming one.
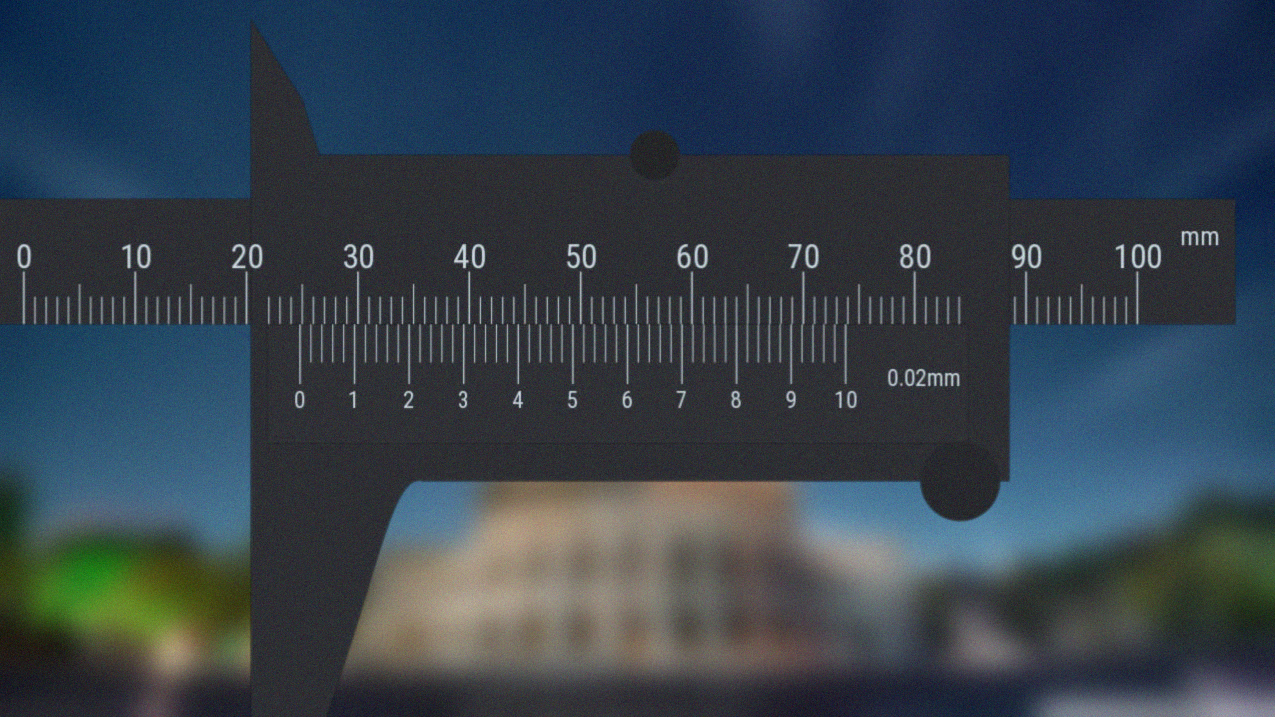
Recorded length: 24.8 mm
